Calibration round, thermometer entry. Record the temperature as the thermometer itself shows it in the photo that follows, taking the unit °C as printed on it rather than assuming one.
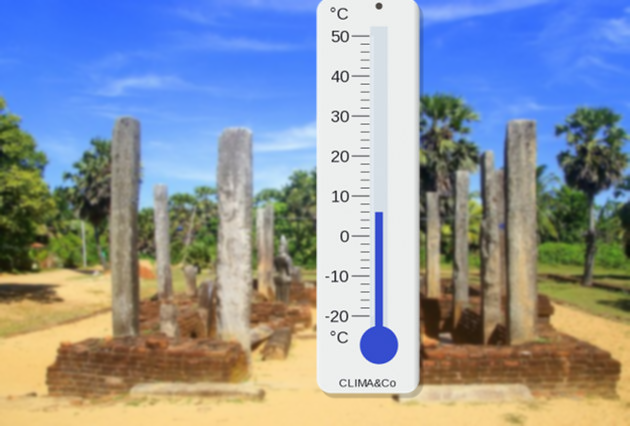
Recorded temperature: 6 °C
